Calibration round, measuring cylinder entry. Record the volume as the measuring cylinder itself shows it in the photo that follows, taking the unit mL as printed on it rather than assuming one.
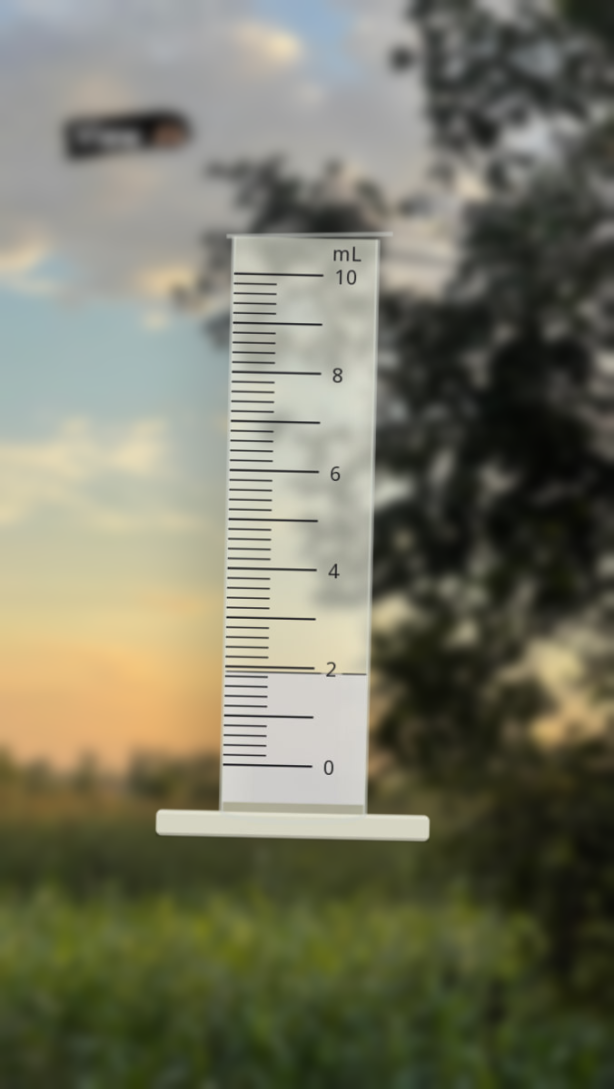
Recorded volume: 1.9 mL
